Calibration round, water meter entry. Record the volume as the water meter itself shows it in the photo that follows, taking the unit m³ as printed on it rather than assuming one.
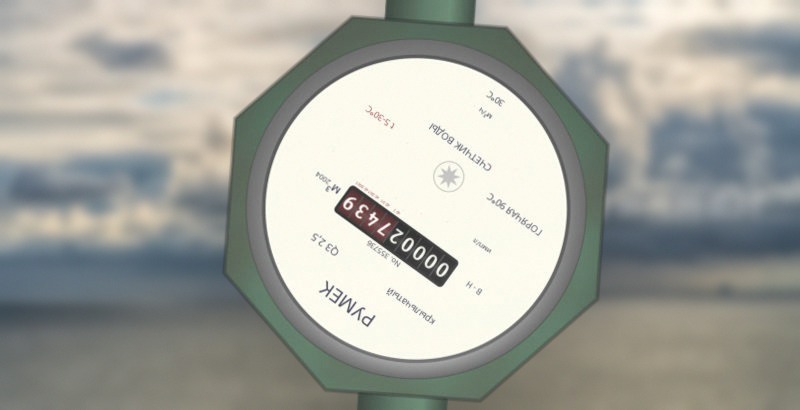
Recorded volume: 2.7439 m³
